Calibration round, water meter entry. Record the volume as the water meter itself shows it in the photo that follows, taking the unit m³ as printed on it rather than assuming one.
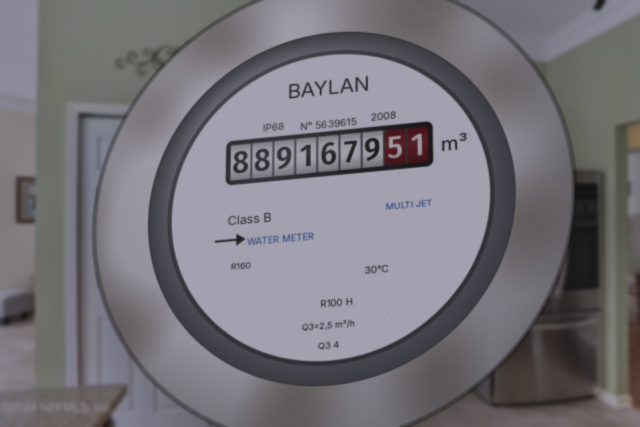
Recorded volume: 8891679.51 m³
